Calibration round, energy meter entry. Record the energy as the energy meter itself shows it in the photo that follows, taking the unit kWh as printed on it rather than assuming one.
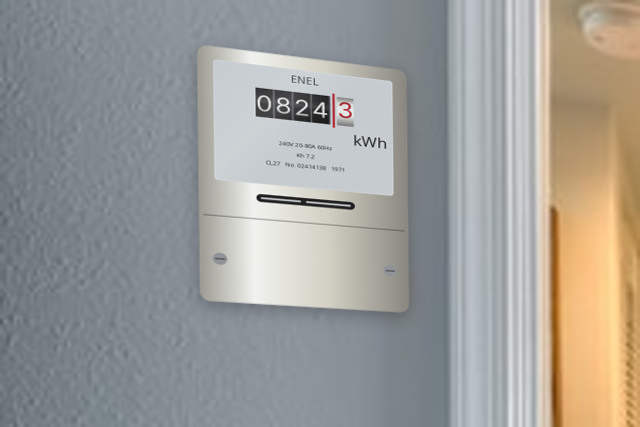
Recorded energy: 824.3 kWh
